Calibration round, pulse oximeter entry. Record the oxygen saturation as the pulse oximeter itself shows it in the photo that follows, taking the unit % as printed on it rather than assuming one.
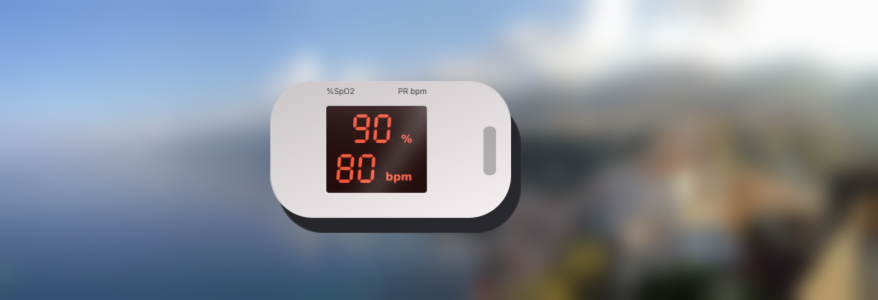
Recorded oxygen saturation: 90 %
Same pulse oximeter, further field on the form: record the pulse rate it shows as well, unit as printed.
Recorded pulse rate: 80 bpm
